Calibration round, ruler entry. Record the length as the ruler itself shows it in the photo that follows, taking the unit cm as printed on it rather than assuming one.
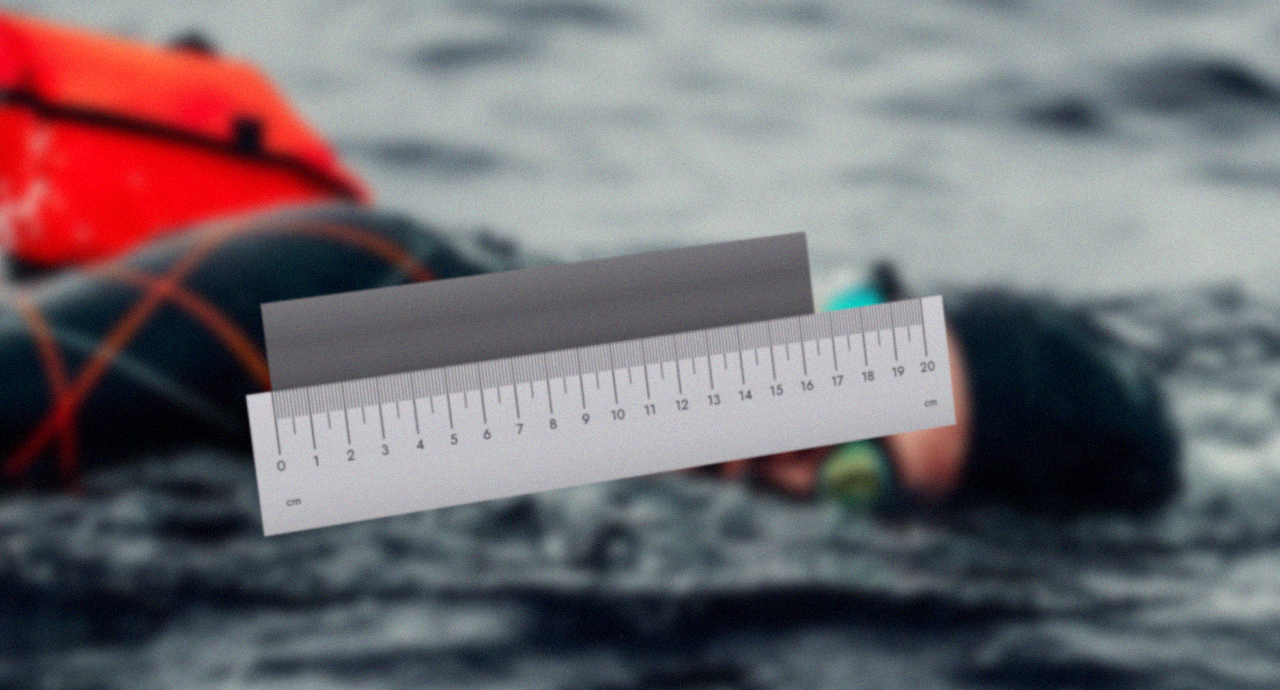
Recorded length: 16.5 cm
